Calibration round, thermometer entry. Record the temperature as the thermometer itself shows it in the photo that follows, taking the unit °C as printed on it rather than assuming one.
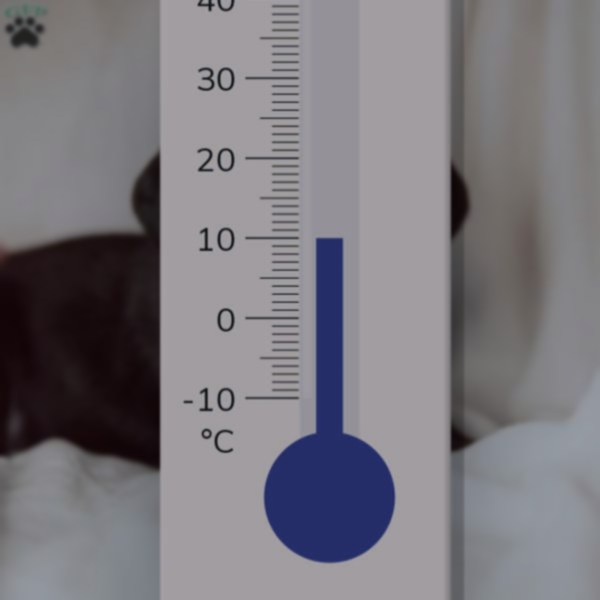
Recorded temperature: 10 °C
